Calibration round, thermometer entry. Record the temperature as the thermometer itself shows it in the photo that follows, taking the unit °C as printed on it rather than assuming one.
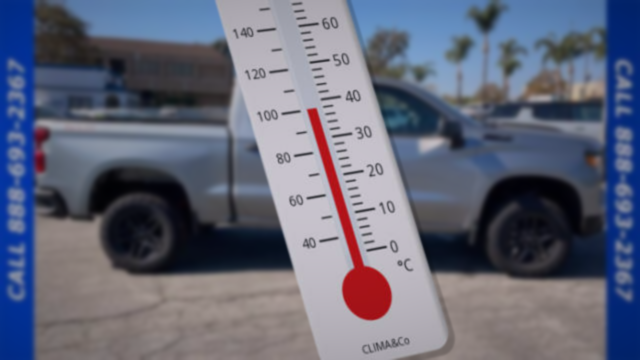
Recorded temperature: 38 °C
